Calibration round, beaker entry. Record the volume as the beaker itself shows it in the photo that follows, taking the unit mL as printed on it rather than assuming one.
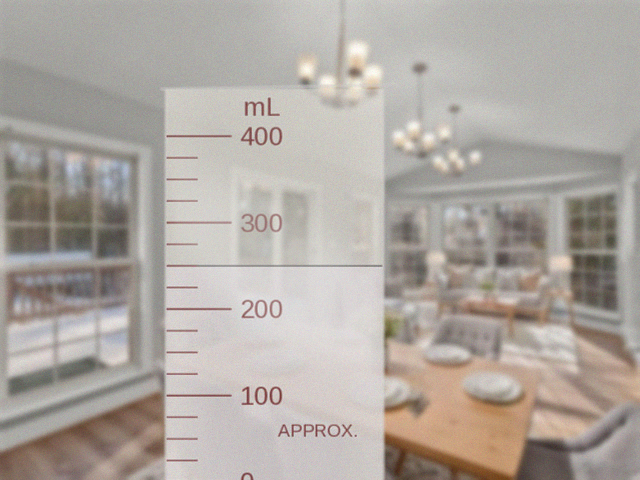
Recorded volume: 250 mL
